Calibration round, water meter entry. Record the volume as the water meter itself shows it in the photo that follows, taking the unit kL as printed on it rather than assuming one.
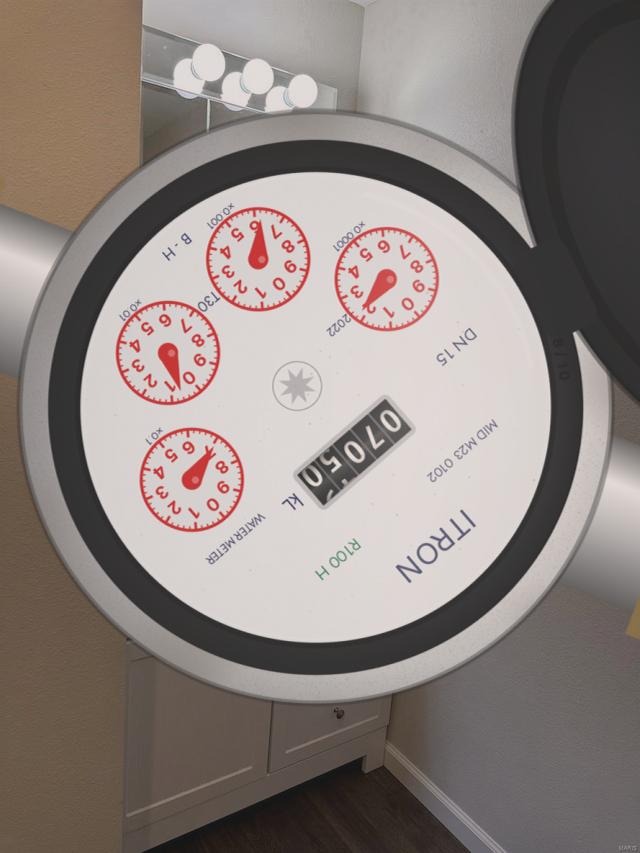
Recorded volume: 7049.7062 kL
